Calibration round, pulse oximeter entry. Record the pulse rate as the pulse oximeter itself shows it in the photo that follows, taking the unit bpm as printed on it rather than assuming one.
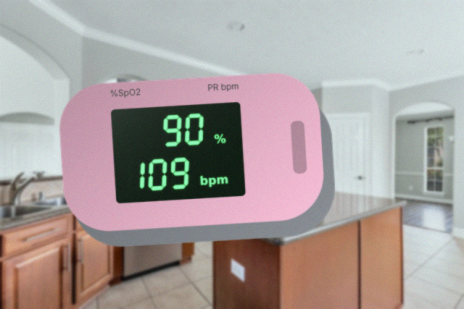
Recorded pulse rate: 109 bpm
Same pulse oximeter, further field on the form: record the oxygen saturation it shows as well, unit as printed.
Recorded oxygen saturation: 90 %
